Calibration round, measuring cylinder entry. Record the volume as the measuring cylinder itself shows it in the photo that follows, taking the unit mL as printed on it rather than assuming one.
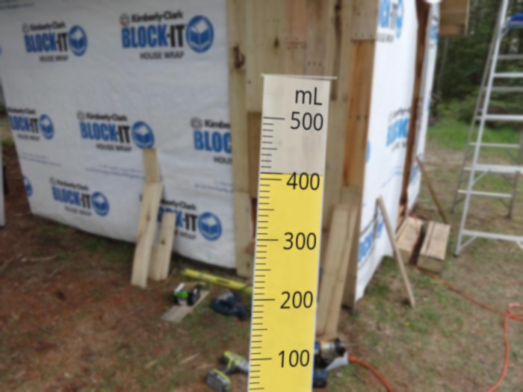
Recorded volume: 410 mL
